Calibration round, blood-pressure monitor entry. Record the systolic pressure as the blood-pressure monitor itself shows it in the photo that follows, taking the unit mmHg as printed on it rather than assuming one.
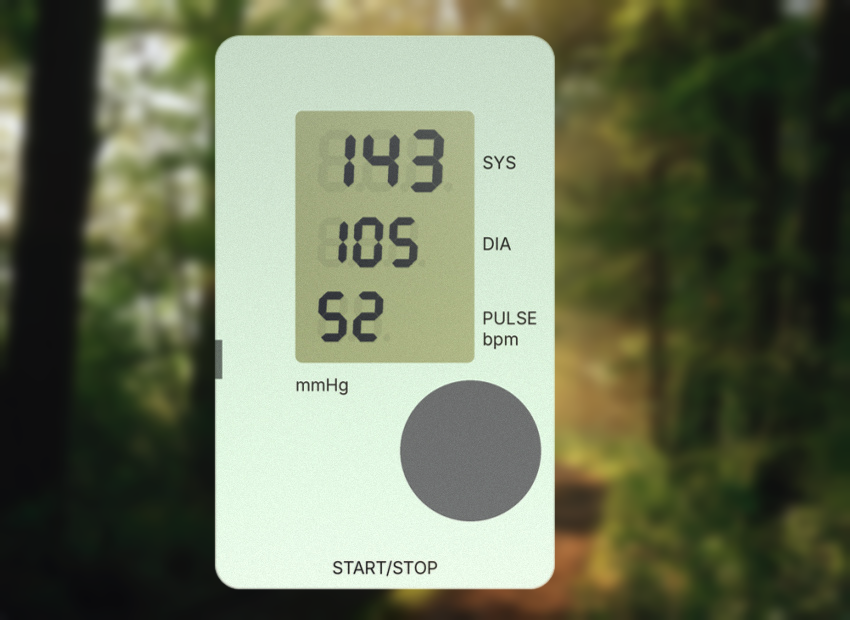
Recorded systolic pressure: 143 mmHg
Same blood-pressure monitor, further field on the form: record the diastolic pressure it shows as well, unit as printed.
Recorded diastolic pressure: 105 mmHg
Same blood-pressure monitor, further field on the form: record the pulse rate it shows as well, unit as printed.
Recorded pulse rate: 52 bpm
